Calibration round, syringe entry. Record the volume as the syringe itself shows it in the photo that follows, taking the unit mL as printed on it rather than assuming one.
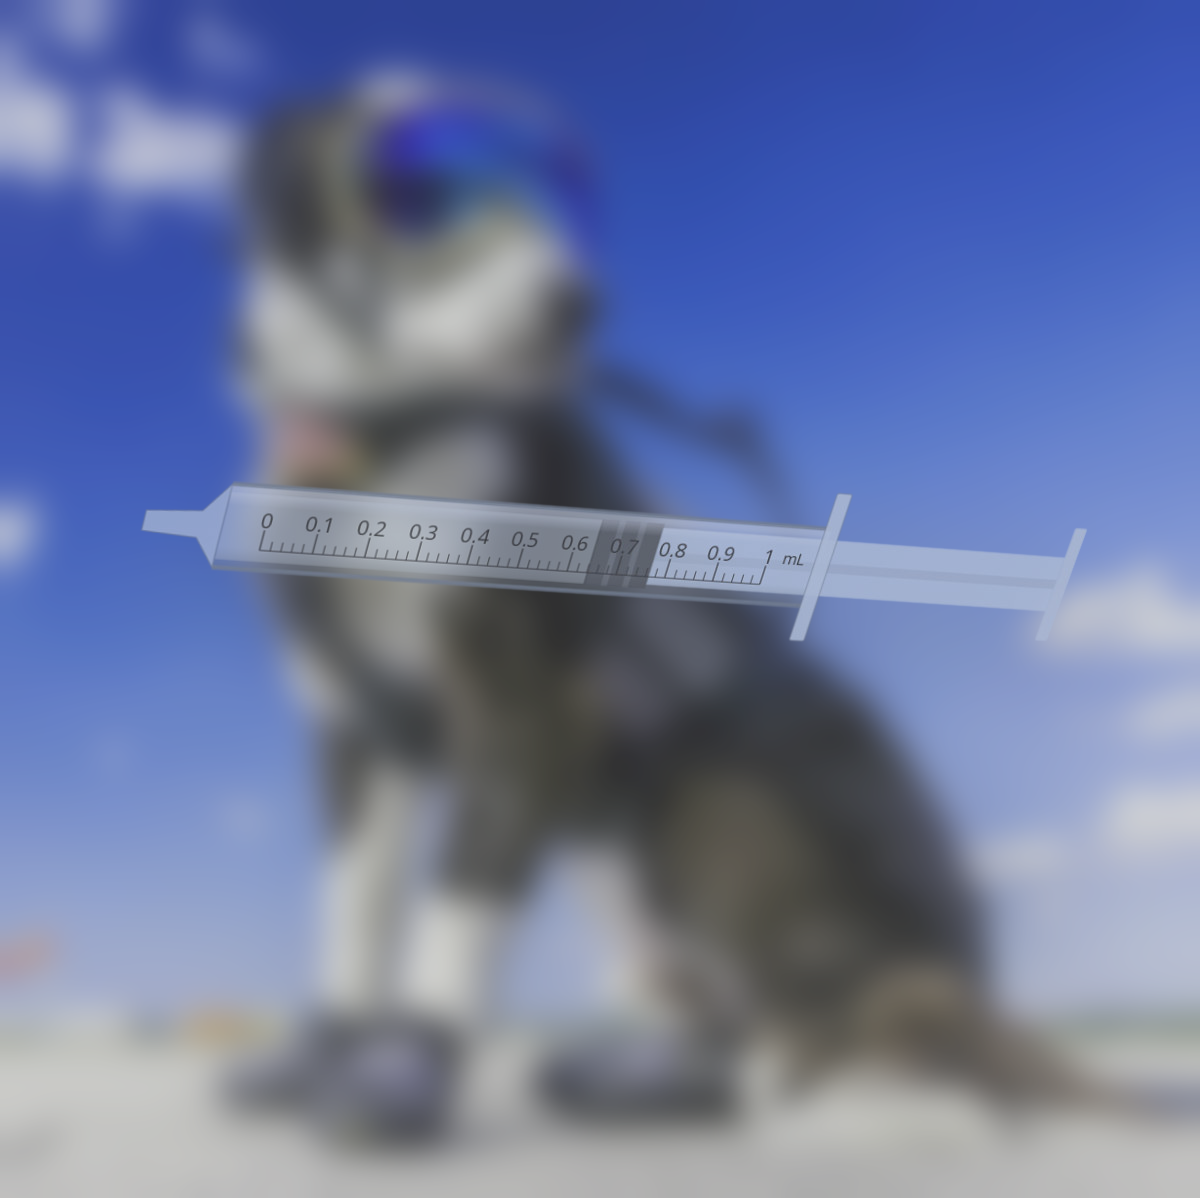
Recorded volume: 0.64 mL
